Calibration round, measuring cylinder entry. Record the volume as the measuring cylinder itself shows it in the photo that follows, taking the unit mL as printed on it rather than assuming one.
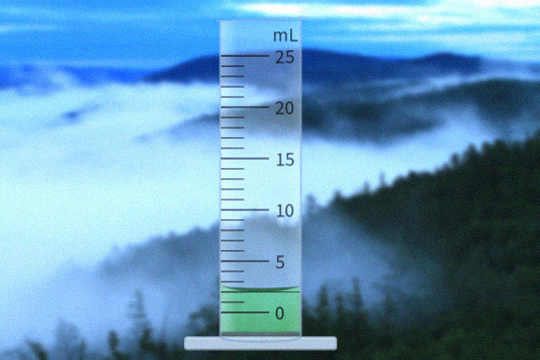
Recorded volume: 2 mL
